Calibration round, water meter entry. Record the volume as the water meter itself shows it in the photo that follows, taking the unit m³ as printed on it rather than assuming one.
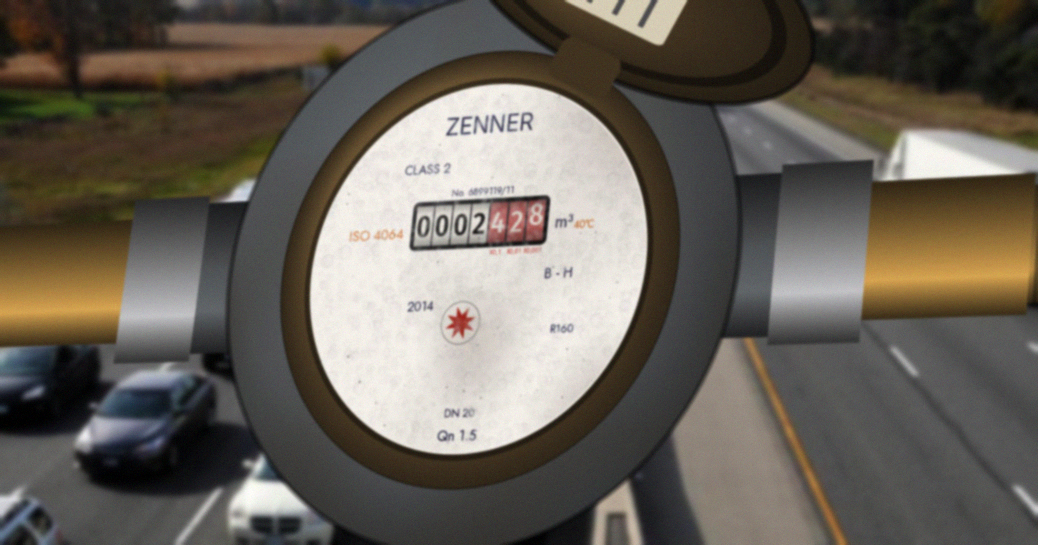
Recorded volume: 2.428 m³
